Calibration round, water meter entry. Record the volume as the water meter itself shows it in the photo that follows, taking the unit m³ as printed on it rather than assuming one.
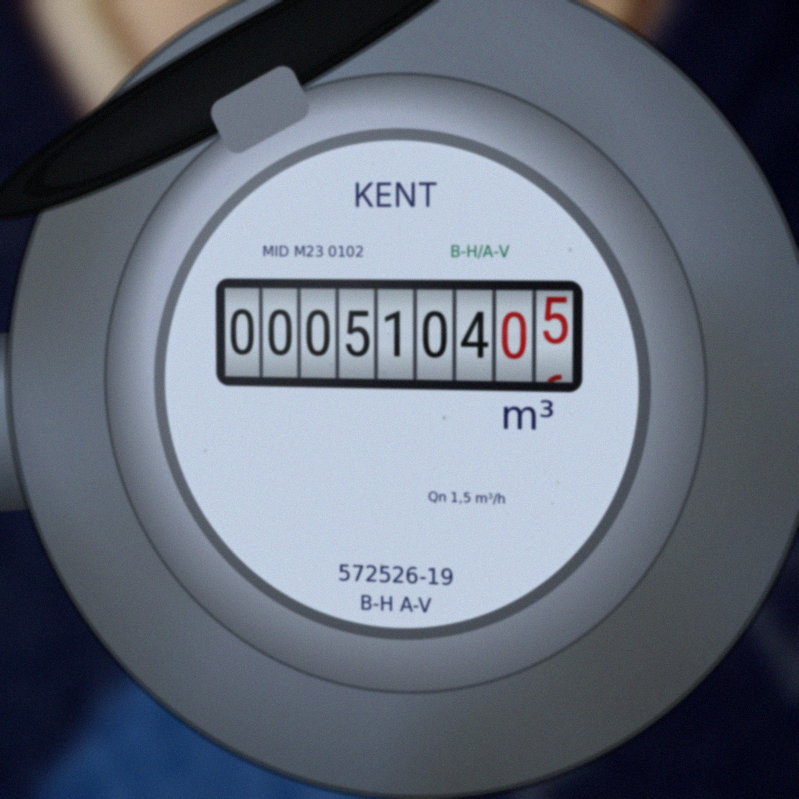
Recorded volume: 5104.05 m³
